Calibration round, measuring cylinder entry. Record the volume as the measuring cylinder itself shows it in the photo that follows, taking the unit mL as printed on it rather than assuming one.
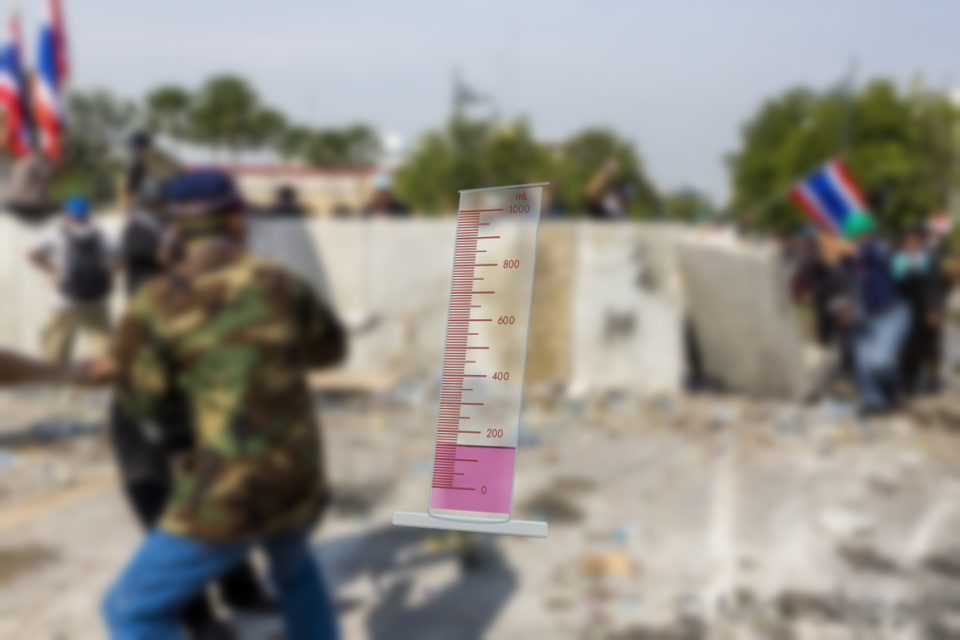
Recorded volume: 150 mL
